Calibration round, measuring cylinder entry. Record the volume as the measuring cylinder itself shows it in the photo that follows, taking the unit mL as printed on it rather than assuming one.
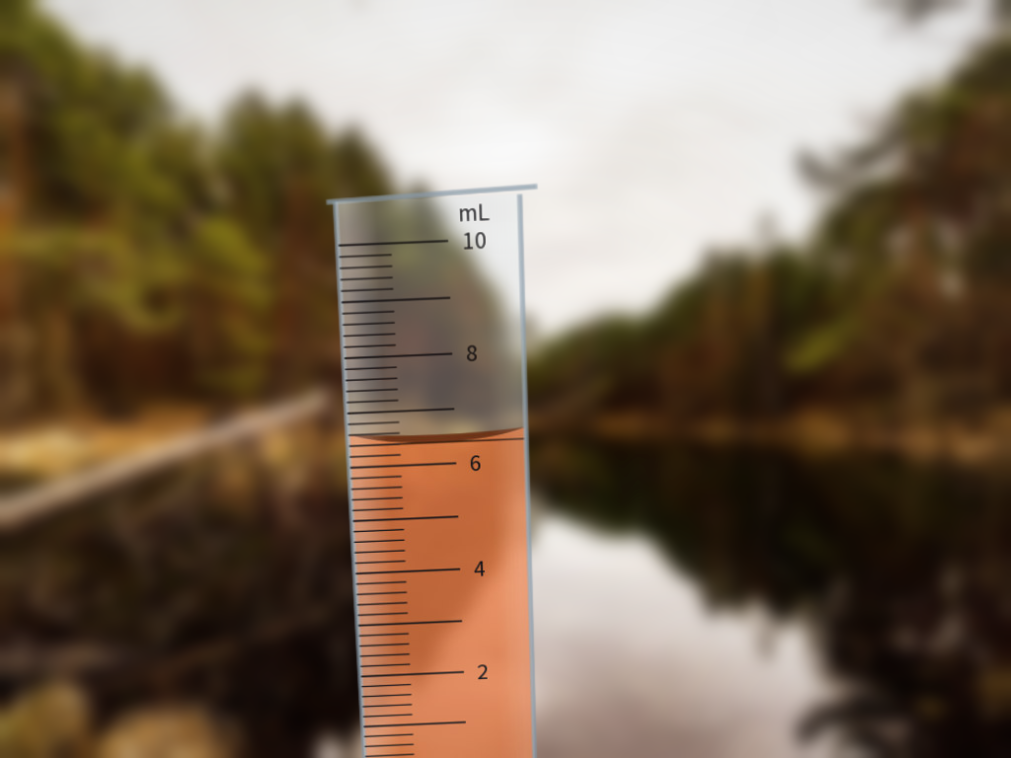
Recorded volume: 6.4 mL
